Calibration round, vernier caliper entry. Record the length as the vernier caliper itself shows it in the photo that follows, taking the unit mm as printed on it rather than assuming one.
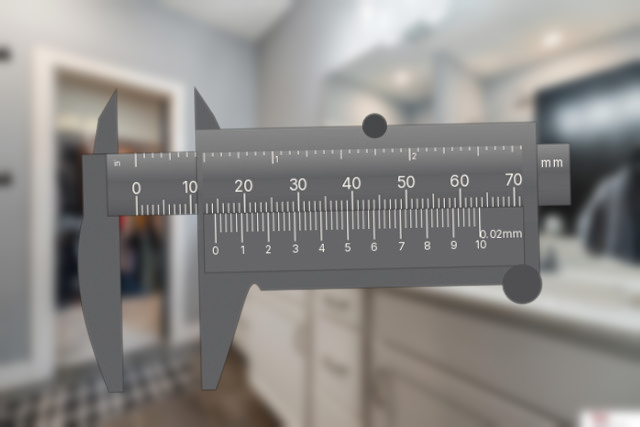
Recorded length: 14.5 mm
